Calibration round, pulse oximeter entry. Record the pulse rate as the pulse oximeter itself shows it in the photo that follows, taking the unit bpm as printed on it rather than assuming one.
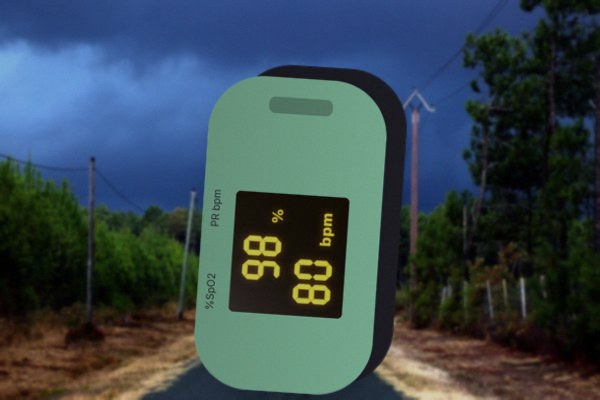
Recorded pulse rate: 80 bpm
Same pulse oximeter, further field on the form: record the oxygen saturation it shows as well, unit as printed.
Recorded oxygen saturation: 98 %
